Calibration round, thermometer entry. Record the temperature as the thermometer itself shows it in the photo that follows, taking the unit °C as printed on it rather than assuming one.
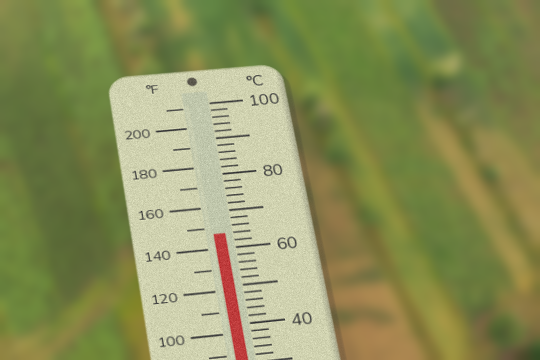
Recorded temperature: 64 °C
